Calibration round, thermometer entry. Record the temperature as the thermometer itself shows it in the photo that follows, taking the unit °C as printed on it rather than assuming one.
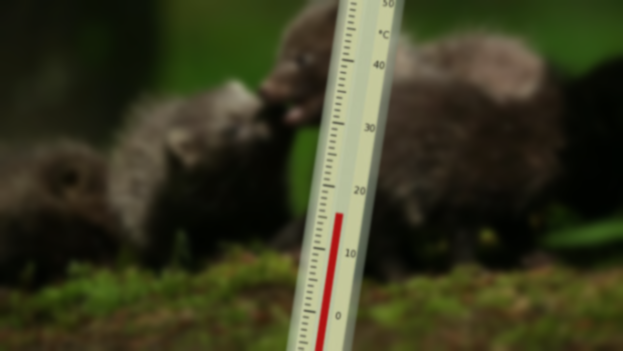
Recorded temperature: 16 °C
